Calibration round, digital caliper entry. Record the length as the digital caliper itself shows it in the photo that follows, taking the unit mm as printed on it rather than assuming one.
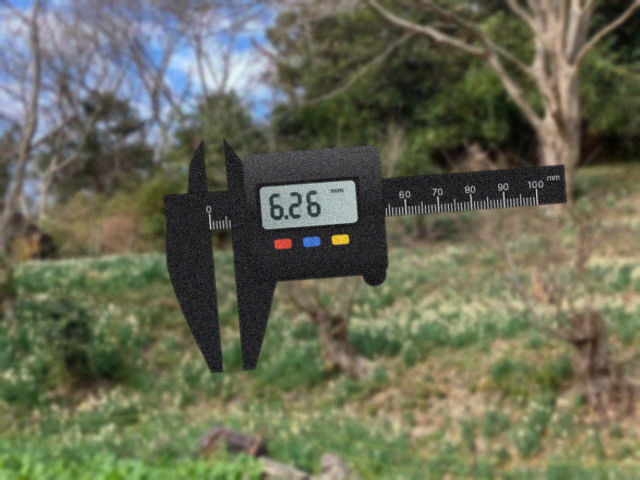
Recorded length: 6.26 mm
